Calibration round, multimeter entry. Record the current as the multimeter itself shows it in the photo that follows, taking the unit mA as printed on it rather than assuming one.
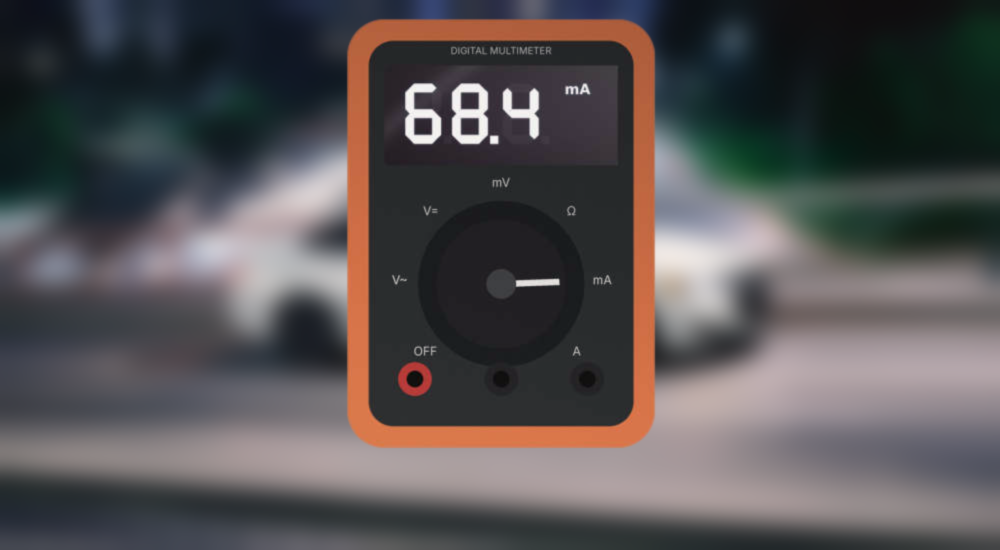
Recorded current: 68.4 mA
